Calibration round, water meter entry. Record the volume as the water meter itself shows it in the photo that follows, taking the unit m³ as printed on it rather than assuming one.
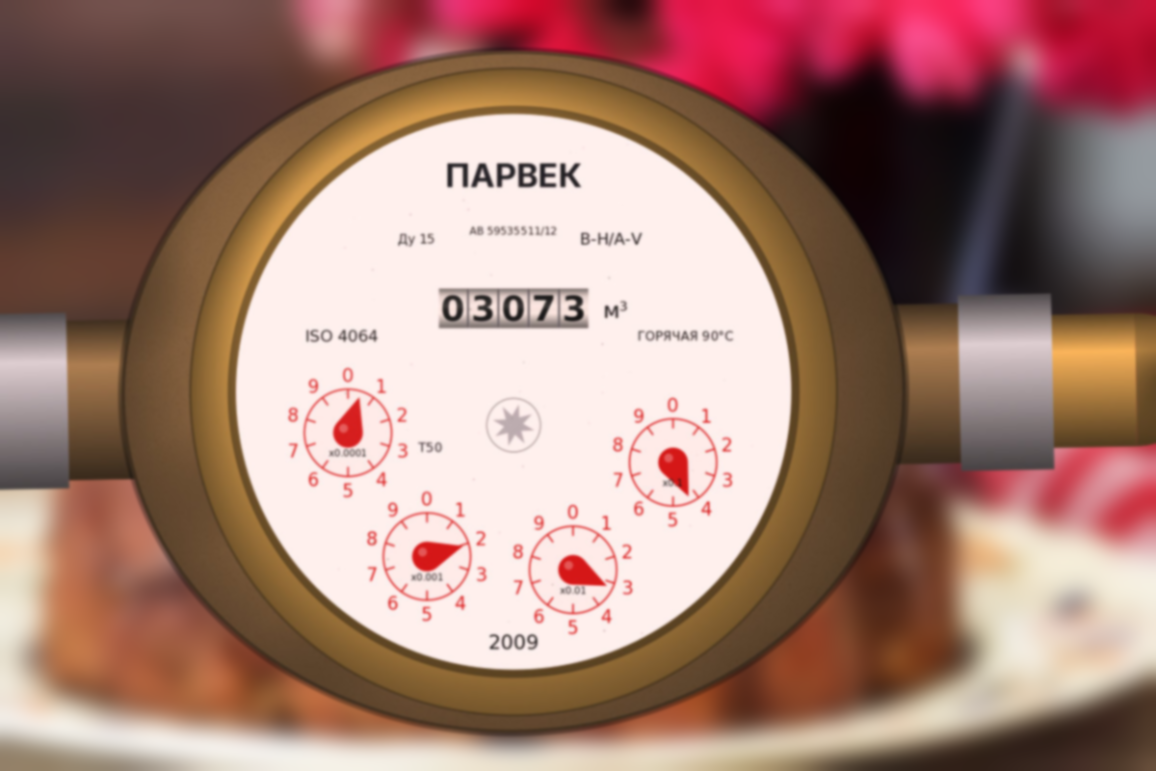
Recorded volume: 3073.4320 m³
